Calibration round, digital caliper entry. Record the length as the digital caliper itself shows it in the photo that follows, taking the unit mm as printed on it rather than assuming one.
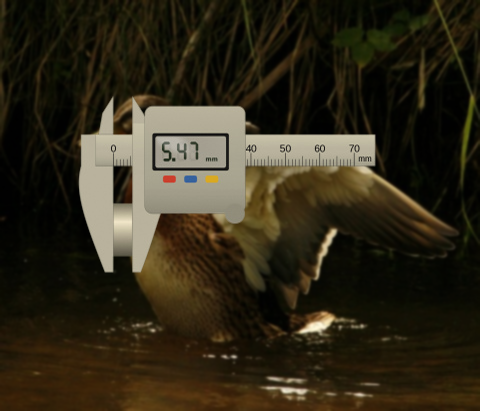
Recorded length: 5.47 mm
